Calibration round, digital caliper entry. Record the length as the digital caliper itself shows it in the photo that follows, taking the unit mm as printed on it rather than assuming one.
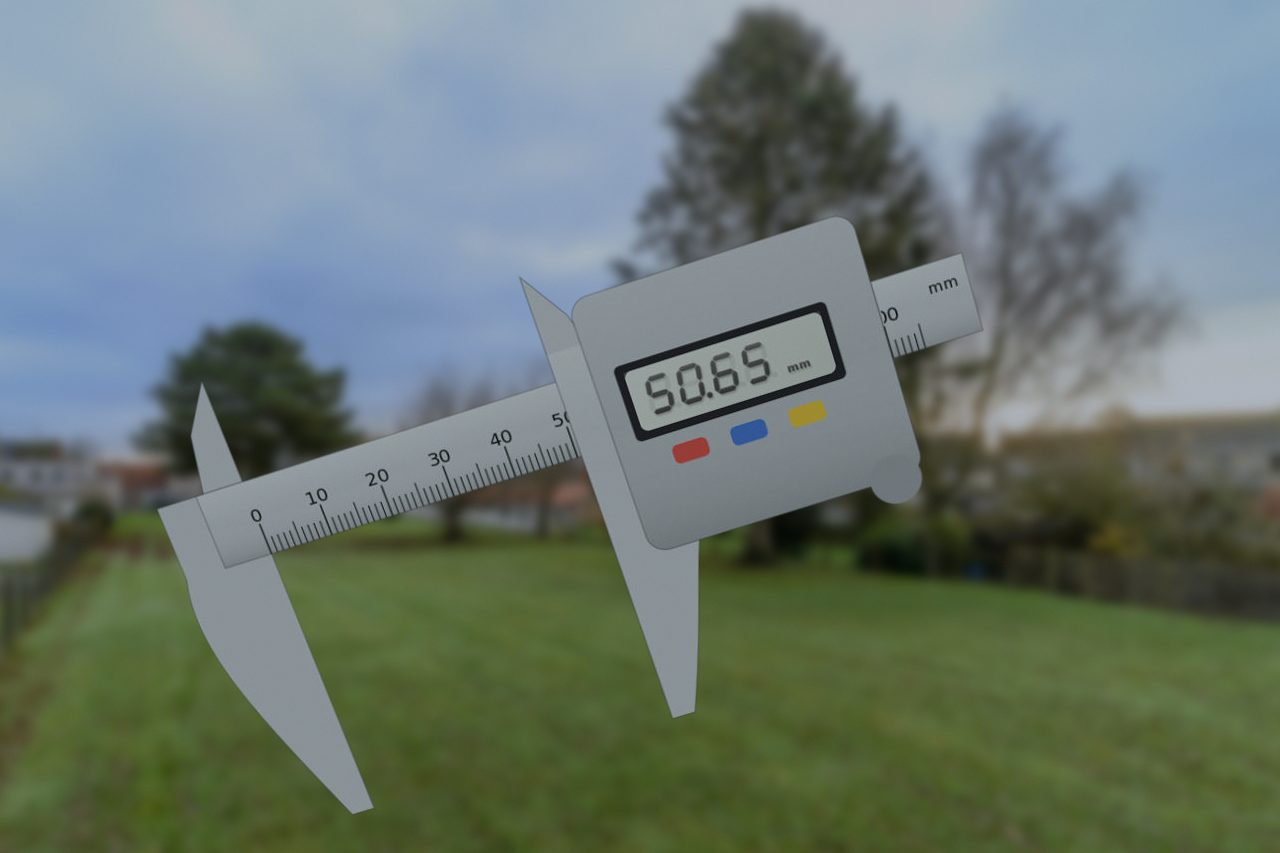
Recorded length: 50.65 mm
